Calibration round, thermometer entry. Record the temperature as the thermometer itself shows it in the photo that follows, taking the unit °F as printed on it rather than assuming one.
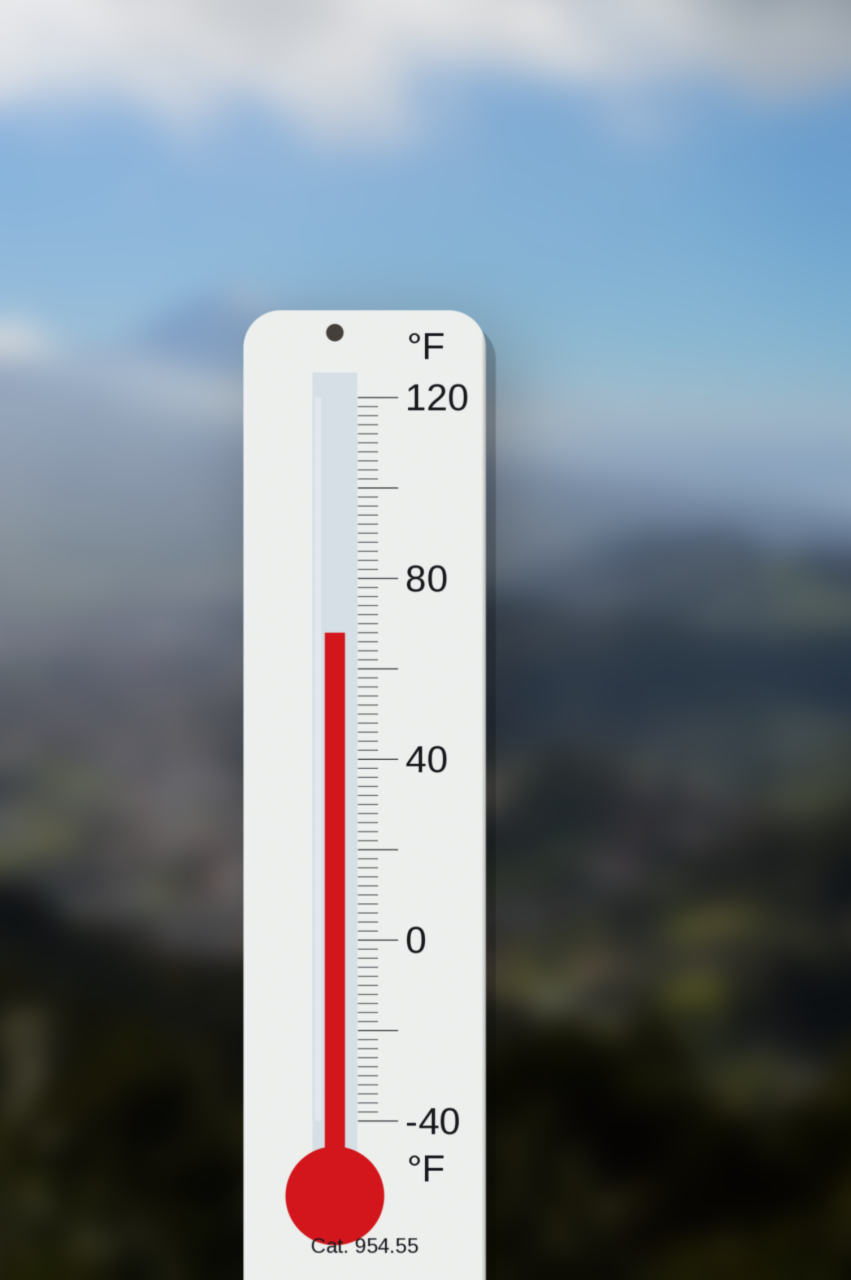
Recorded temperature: 68 °F
